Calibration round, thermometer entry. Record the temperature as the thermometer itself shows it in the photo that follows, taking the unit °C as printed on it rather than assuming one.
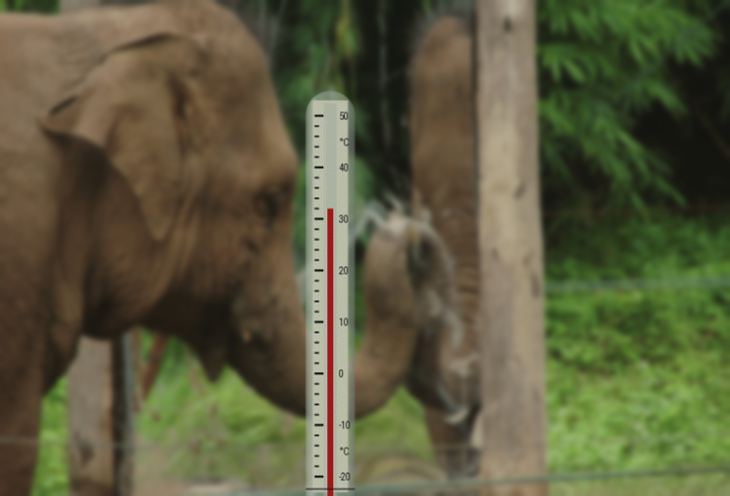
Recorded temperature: 32 °C
